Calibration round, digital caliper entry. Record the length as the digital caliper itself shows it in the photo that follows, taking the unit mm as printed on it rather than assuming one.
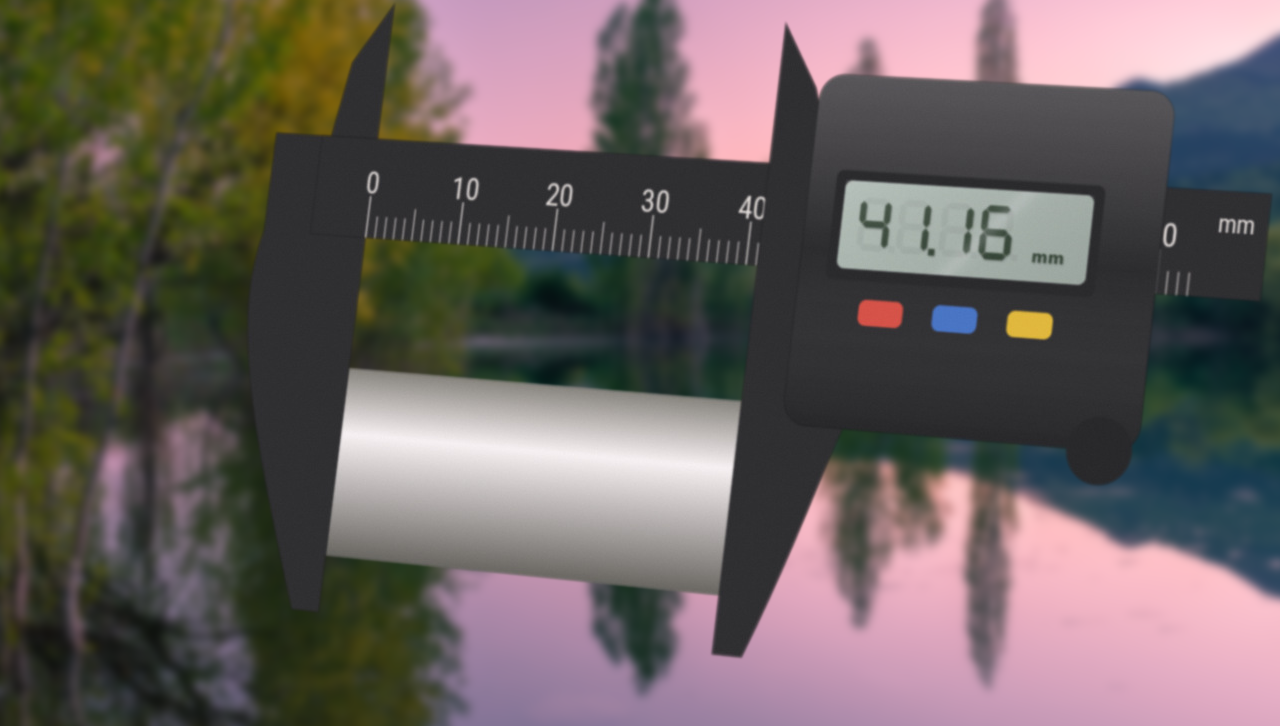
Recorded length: 41.16 mm
